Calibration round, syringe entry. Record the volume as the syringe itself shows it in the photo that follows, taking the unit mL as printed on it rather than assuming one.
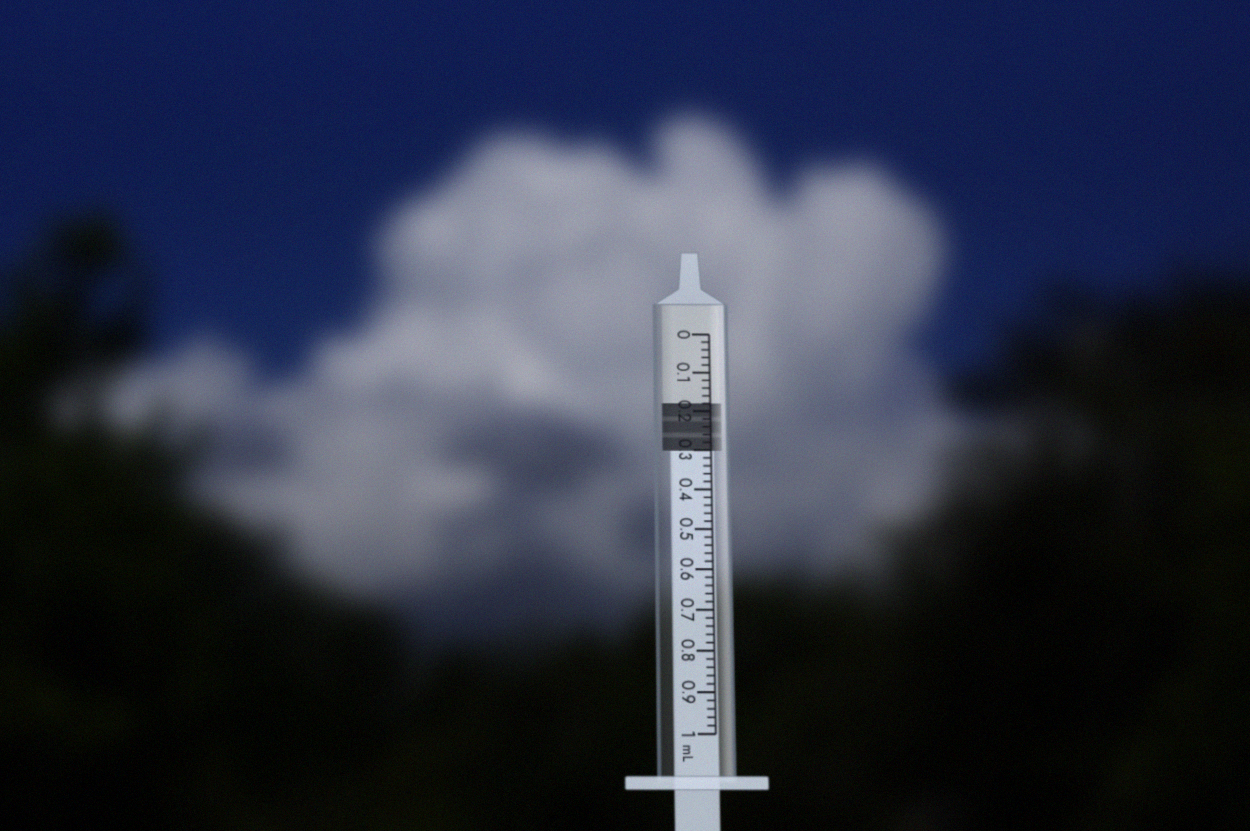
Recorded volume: 0.18 mL
